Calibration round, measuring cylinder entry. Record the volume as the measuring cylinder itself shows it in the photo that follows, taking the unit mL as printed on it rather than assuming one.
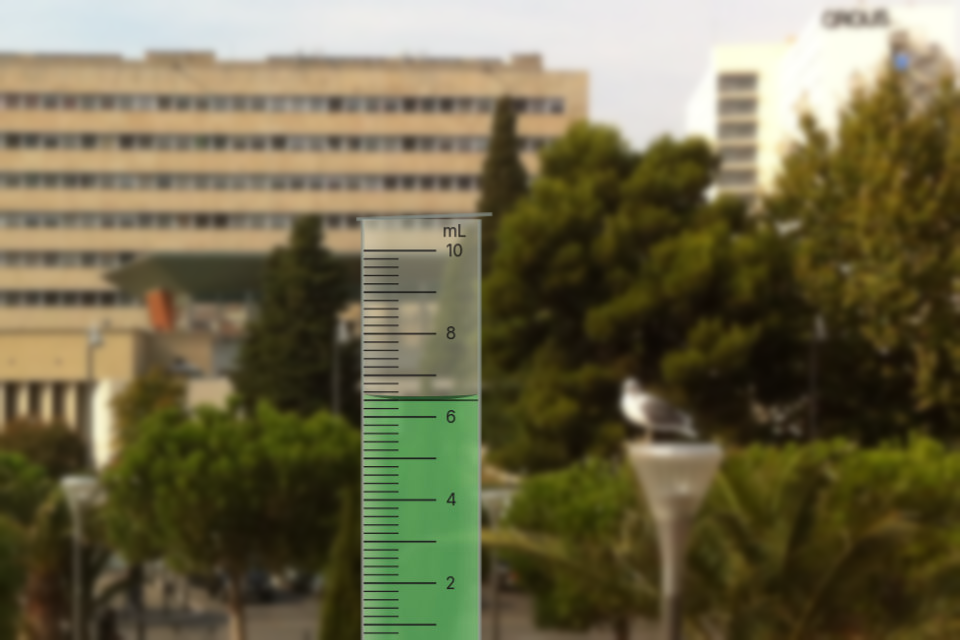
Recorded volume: 6.4 mL
